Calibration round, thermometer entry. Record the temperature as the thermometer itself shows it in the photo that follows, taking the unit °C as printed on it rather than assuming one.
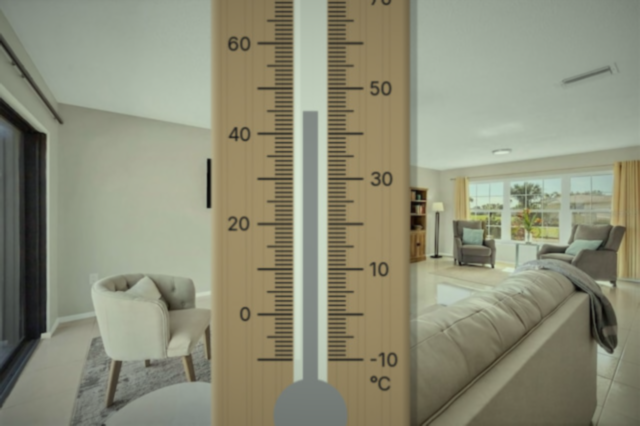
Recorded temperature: 45 °C
